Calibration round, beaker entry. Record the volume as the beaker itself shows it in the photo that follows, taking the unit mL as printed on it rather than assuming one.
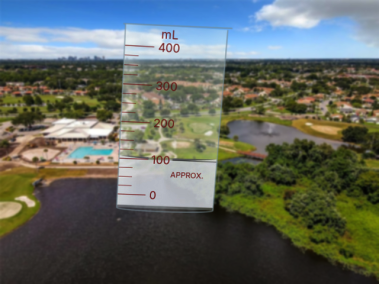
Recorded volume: 100 mL
